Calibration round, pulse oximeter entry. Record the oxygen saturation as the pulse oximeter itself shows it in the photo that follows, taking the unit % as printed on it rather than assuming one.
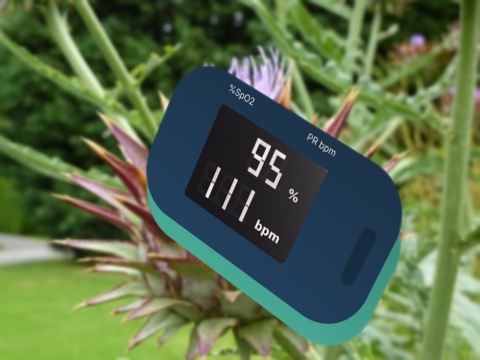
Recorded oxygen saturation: 95 %
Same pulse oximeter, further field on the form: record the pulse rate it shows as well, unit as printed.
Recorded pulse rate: 111 bpm
